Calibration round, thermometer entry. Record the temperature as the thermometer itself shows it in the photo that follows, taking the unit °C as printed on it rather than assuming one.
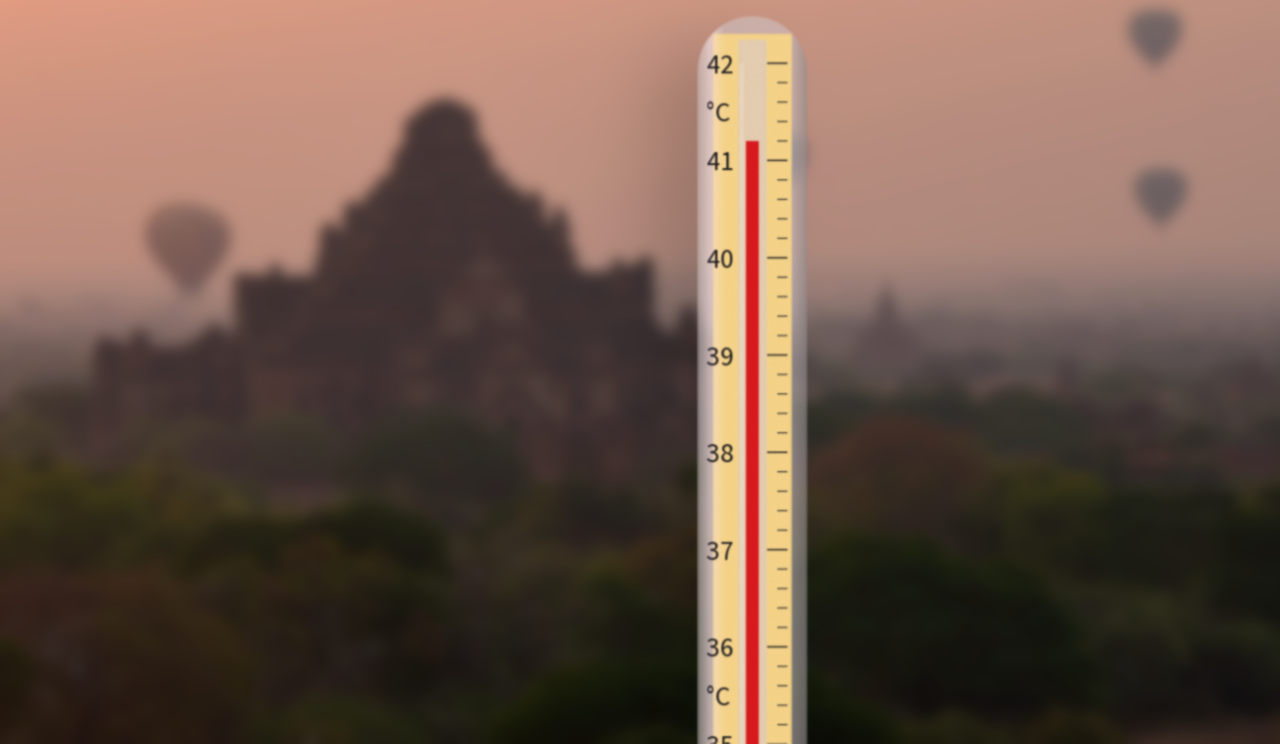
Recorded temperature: 41.2 °C
